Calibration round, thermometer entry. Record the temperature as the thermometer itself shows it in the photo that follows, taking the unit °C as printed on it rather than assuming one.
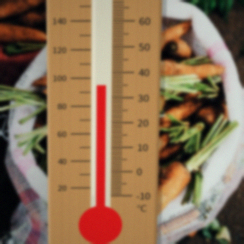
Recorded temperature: 35 °C
